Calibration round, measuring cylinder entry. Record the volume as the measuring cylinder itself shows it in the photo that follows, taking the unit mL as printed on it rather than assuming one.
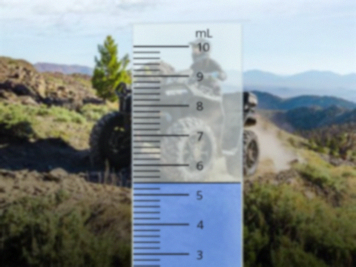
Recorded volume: 5.4 mL
